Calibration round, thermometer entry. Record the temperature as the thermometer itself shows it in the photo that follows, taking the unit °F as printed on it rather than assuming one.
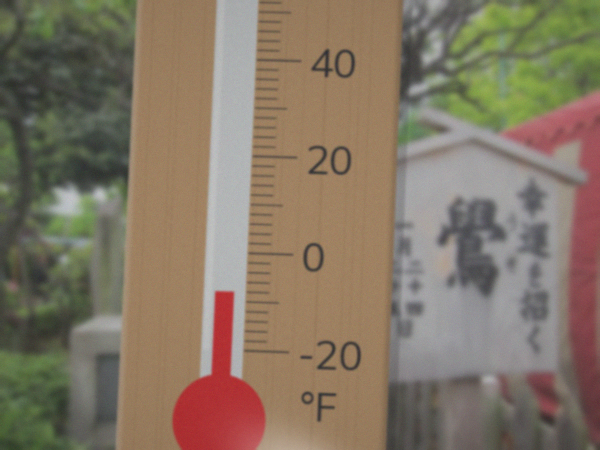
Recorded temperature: -8 °F
